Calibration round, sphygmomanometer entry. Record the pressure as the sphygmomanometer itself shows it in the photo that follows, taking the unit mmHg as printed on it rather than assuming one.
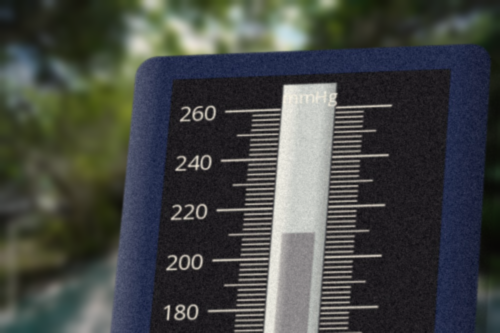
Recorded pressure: 210 mmHg
